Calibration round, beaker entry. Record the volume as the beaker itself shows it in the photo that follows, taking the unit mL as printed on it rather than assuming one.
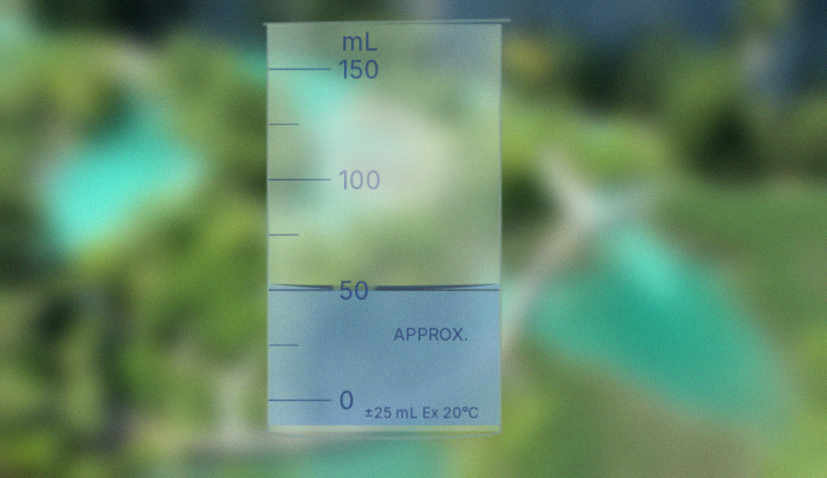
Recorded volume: 50 mL
